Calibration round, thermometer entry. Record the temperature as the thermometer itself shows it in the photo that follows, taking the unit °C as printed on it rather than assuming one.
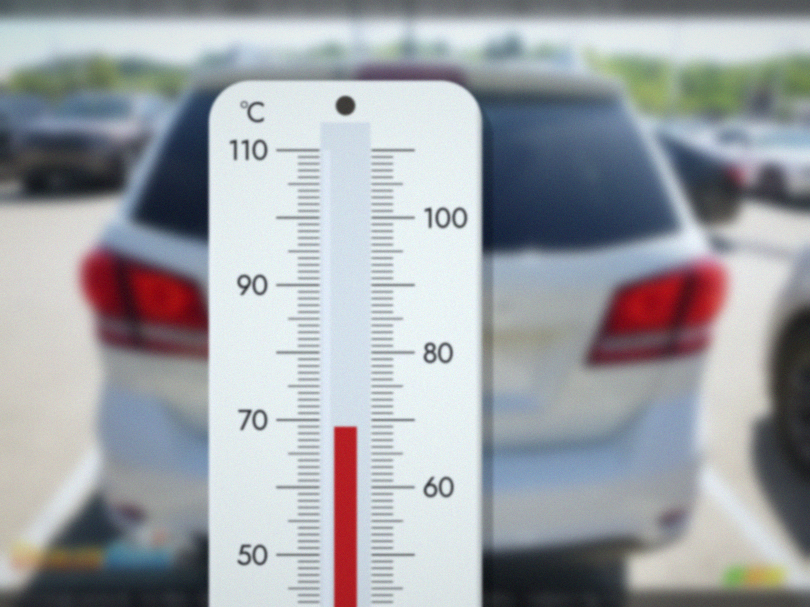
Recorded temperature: 69 °C
